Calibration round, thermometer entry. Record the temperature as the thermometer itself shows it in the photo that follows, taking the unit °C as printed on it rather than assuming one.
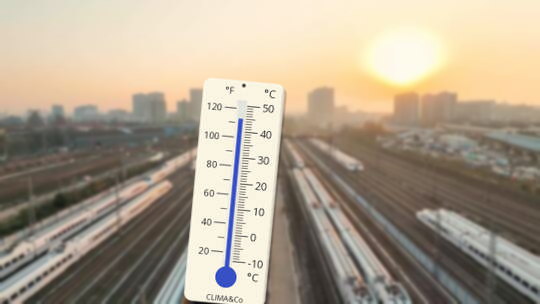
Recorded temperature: 45 °C
